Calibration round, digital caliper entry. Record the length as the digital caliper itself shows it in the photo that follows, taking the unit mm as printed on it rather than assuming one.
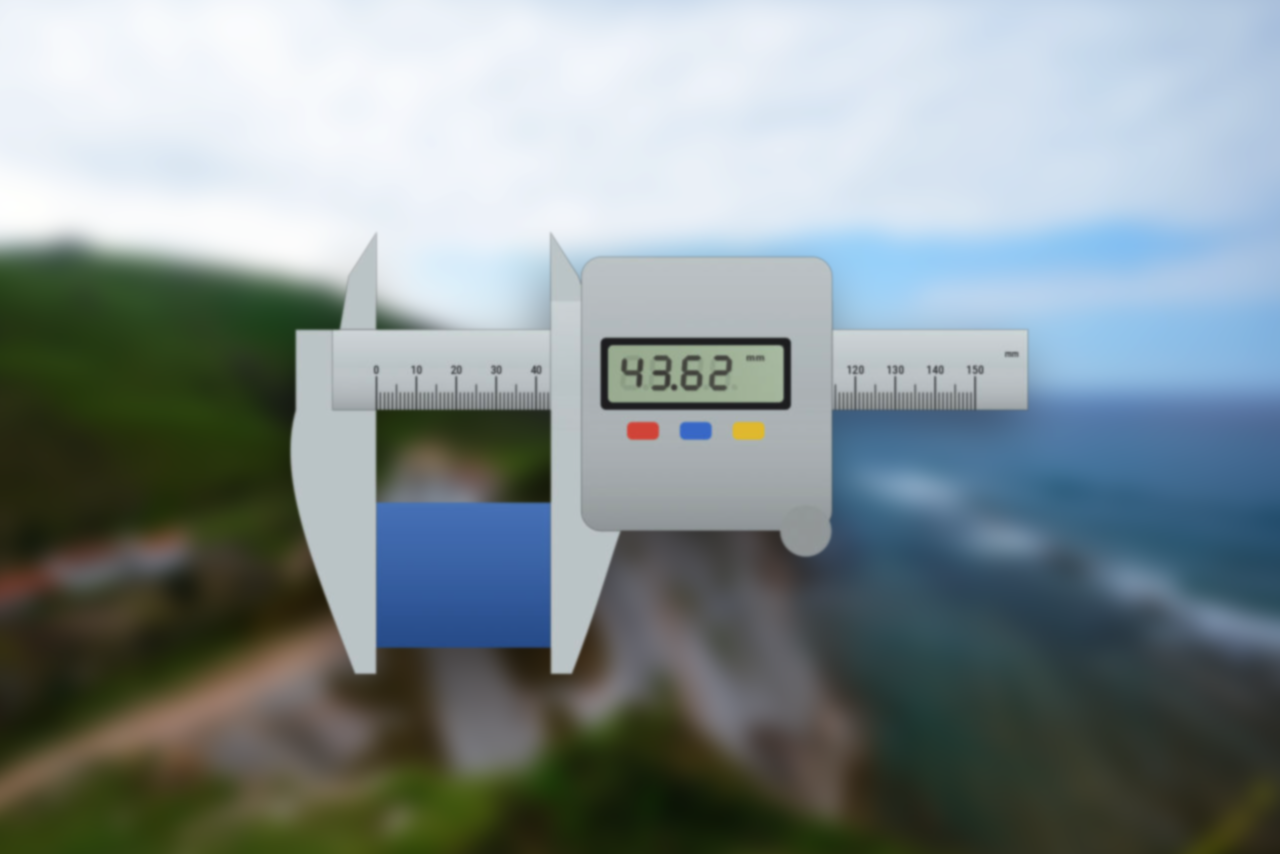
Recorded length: 43.62 mm
